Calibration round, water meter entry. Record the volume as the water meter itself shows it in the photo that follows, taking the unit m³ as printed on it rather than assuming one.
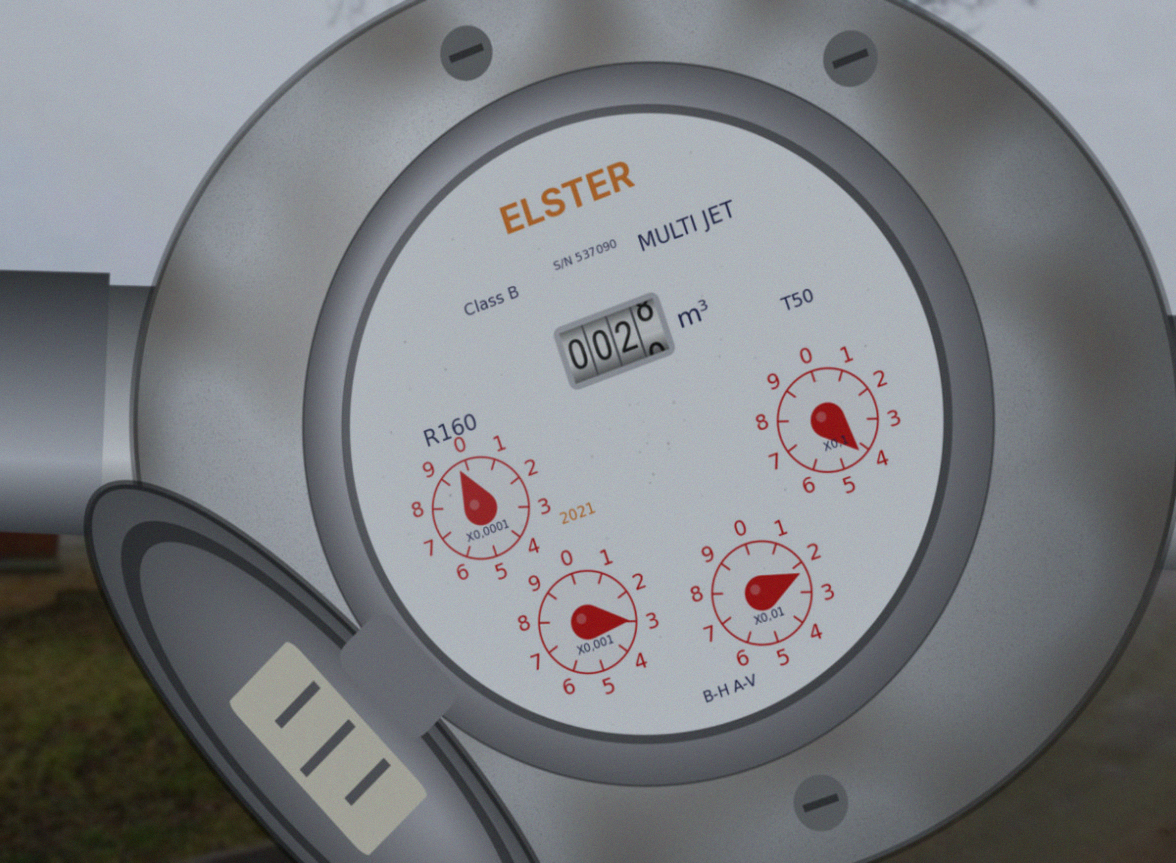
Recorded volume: 28.4229 m³
